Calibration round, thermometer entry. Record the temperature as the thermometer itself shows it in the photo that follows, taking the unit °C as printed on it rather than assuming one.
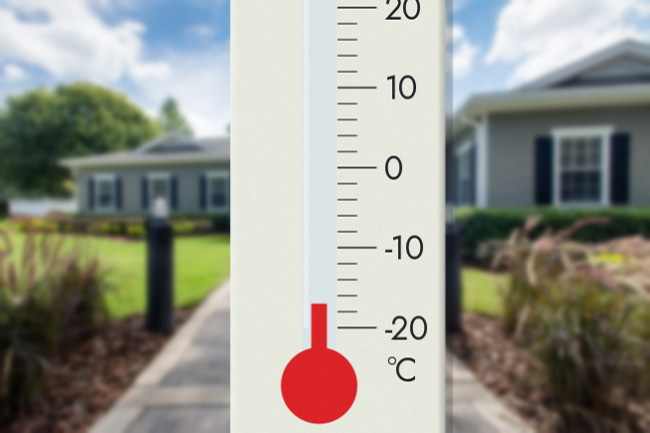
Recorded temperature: -17 °C
